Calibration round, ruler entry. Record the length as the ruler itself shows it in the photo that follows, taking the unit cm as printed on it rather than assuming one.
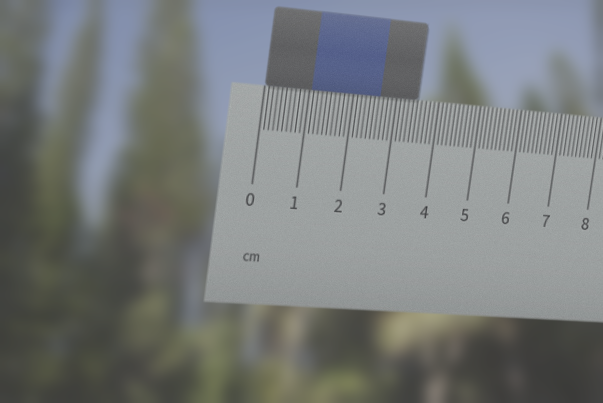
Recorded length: 3.5 cm
